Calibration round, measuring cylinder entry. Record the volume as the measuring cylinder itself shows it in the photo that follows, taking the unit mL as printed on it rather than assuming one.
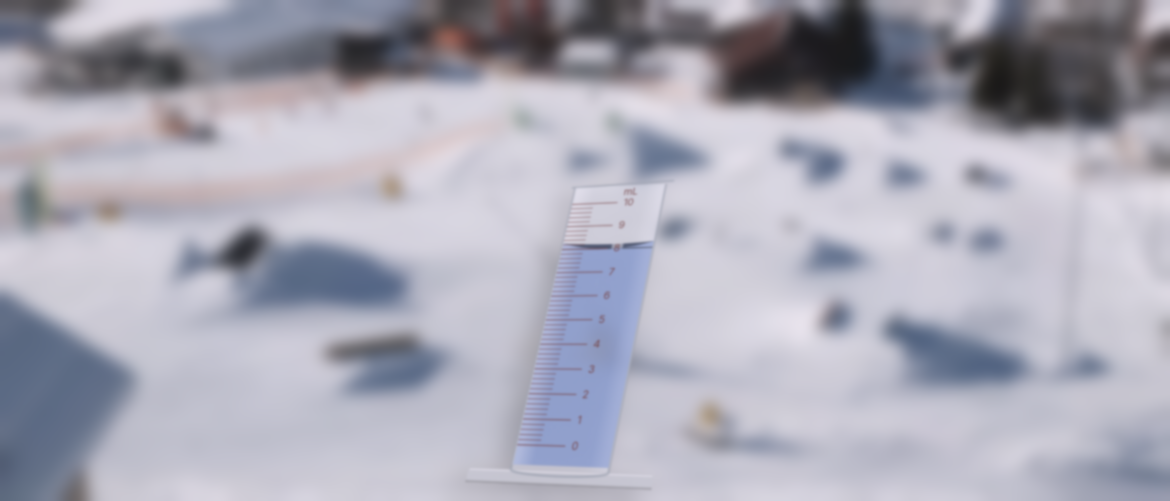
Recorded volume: 8 mL
